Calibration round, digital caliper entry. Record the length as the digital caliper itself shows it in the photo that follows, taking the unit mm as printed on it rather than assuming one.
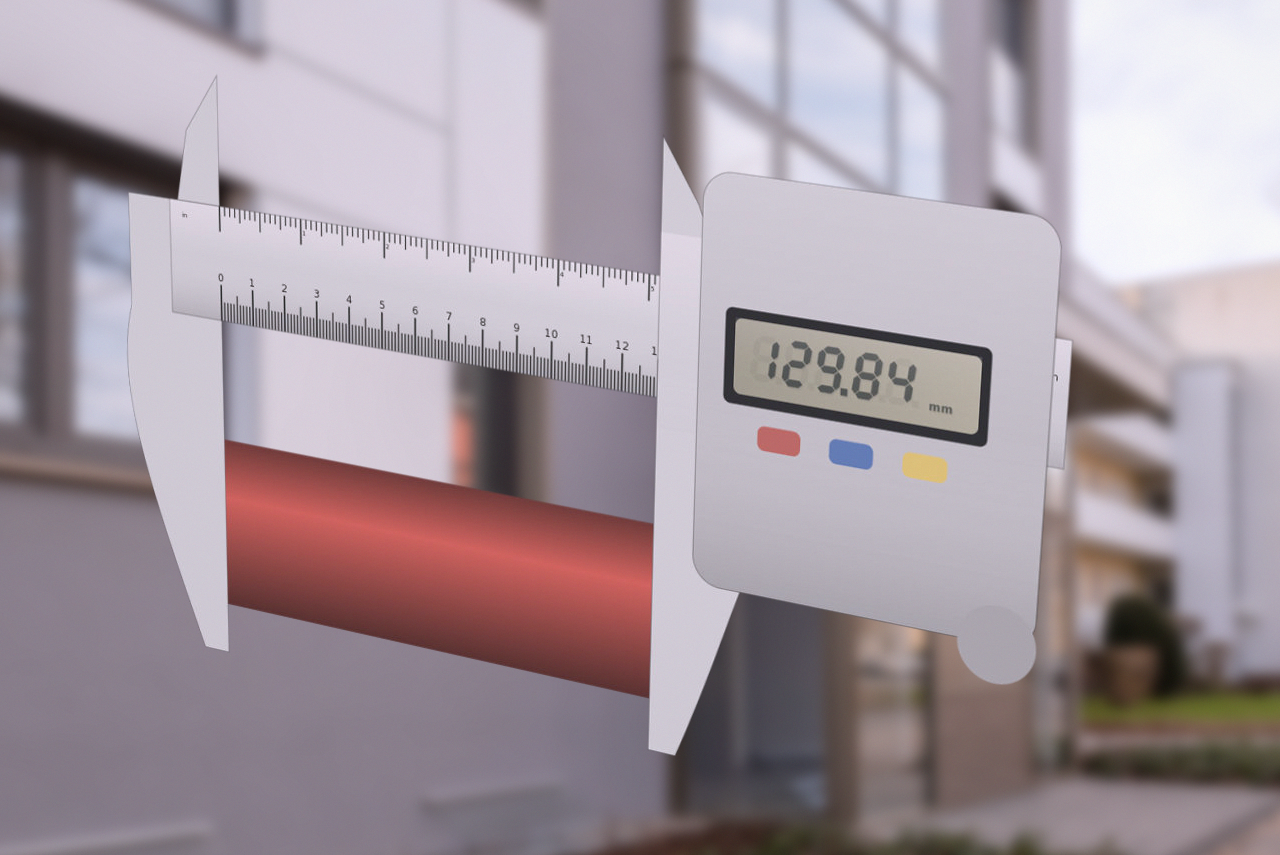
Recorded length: 129.84 mm
